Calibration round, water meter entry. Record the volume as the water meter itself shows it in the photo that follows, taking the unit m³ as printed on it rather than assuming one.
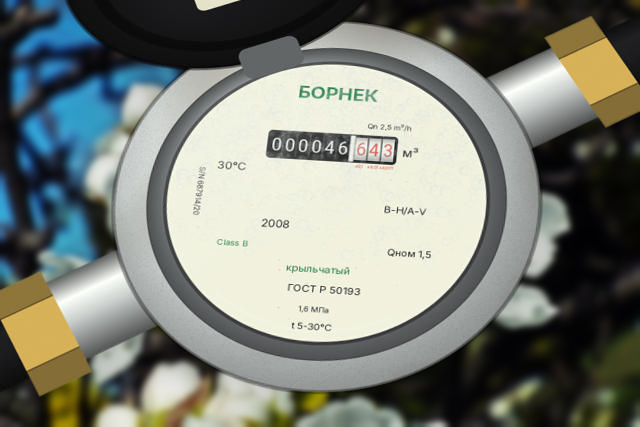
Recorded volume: 46.643 m³
